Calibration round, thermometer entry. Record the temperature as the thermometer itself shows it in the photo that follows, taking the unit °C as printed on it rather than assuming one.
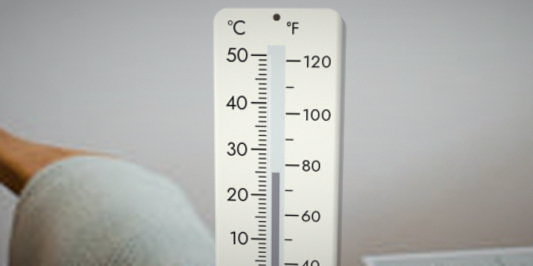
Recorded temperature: 25 °C
